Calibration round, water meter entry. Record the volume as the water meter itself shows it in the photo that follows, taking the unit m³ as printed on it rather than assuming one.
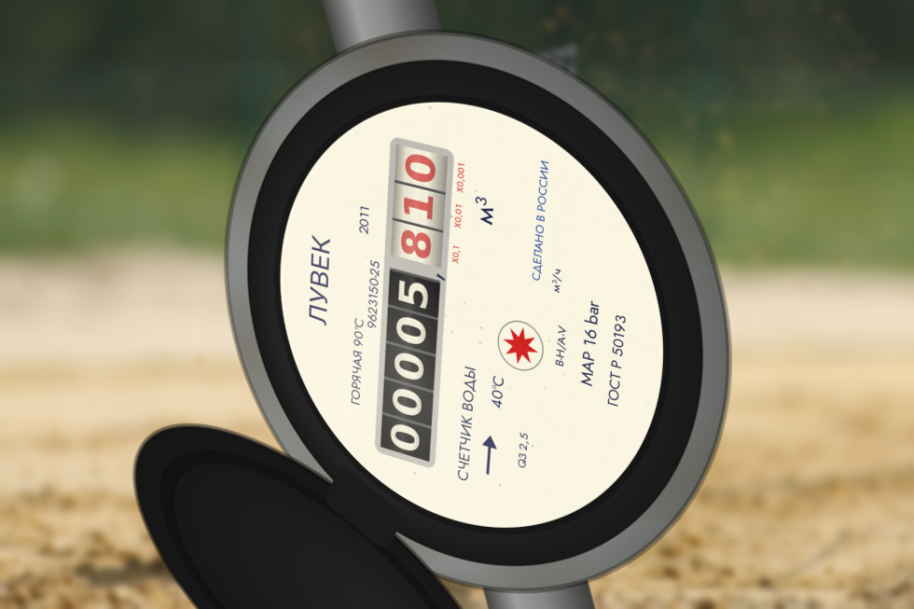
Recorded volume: 5.810 m³
